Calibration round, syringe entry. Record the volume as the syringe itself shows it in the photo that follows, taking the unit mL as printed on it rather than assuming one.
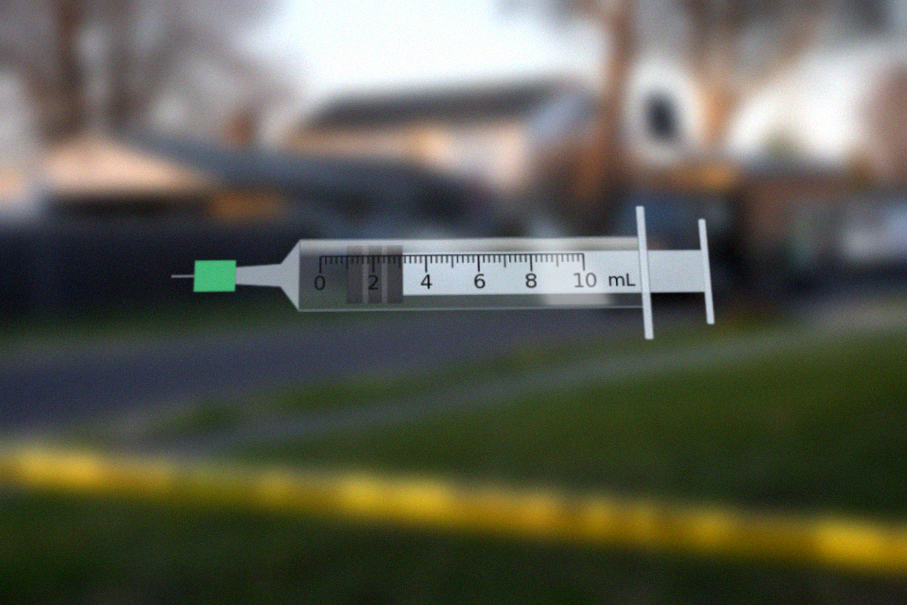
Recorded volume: 1 mL
